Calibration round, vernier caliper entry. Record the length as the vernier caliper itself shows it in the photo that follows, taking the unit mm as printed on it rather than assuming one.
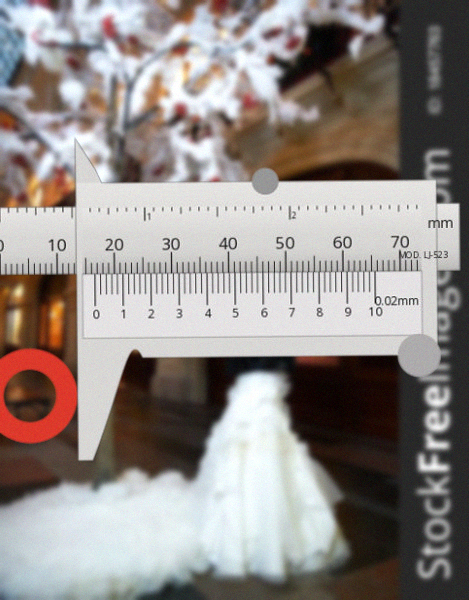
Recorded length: 16.6 mm
